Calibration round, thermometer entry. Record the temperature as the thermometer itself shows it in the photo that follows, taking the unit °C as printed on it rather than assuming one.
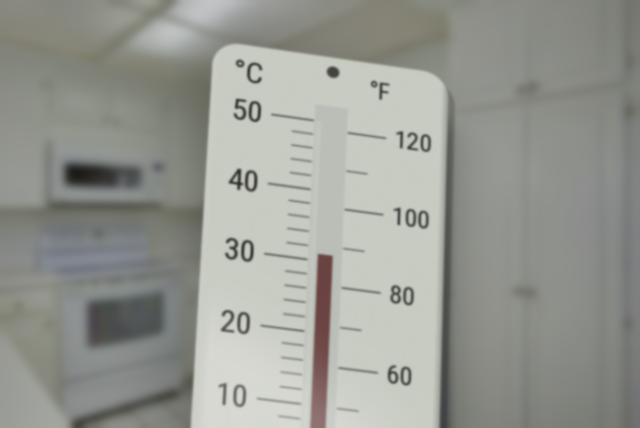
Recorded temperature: 31 °C
